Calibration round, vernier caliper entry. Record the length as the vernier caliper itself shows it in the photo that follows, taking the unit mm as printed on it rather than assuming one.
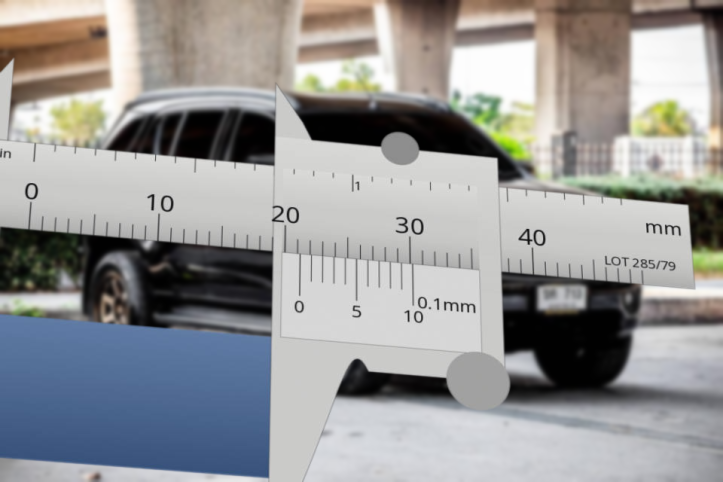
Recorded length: 21.2 mm
